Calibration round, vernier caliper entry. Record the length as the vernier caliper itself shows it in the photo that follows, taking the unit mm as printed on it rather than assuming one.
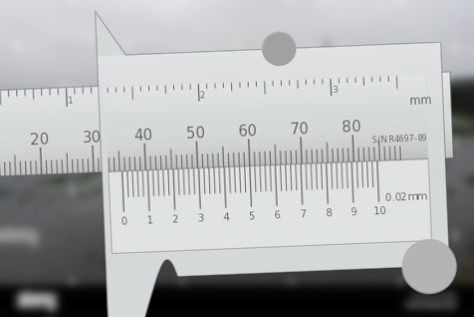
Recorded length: 35.5 mm
